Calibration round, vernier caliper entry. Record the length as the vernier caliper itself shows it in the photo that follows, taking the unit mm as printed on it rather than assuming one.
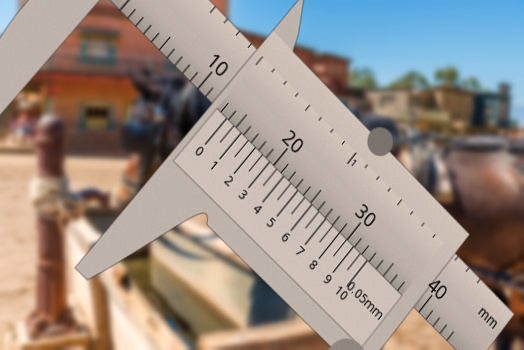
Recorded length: 13.8 mm
